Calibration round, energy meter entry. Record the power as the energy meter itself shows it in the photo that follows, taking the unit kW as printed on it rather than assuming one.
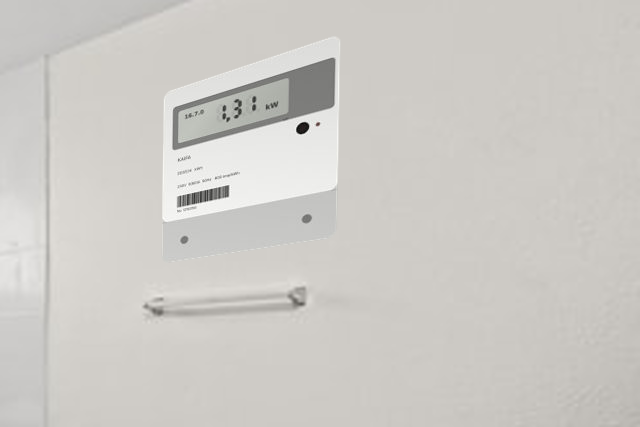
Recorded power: 1.31 kW
